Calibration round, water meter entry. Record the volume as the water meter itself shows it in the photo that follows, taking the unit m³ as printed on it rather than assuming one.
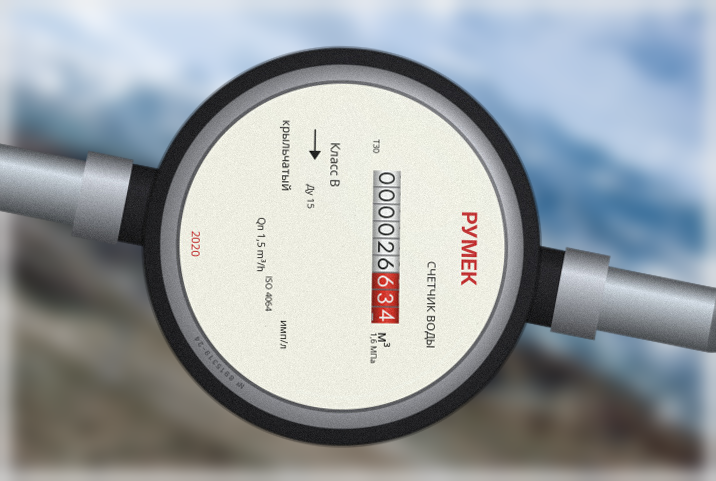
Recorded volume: 26.634 m³
